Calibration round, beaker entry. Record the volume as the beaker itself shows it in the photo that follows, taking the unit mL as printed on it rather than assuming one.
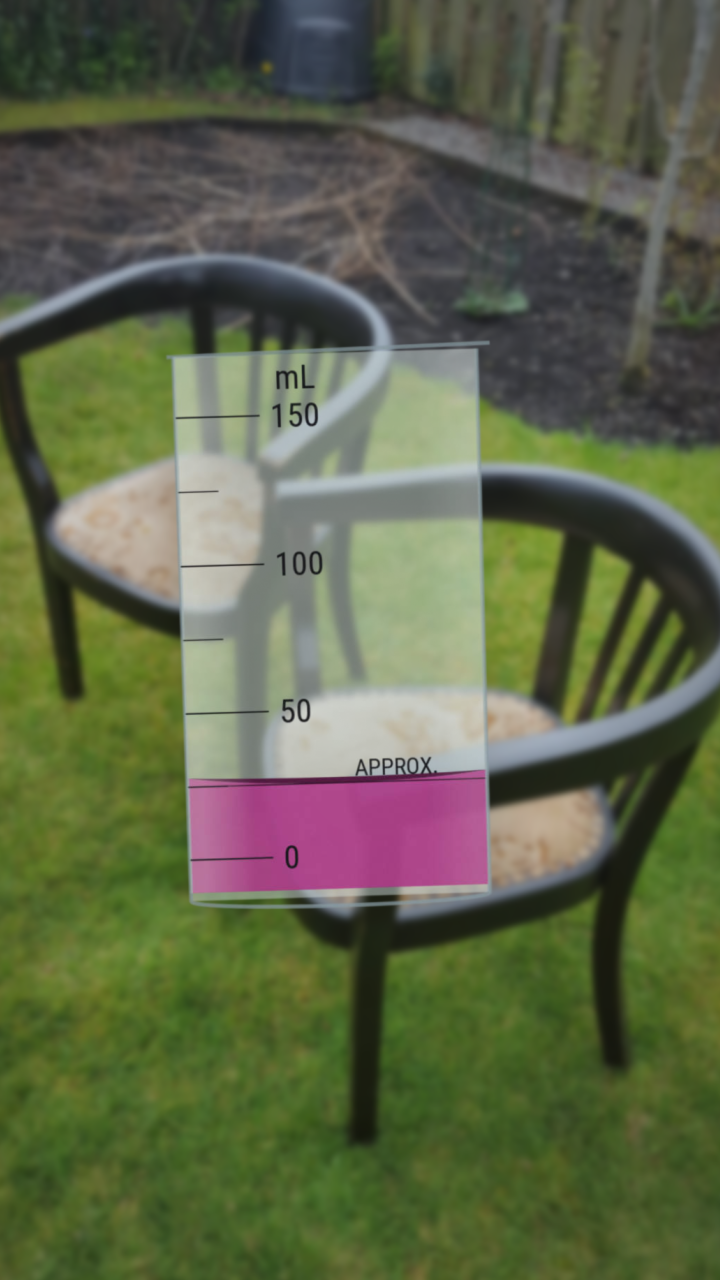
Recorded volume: 25 mL
